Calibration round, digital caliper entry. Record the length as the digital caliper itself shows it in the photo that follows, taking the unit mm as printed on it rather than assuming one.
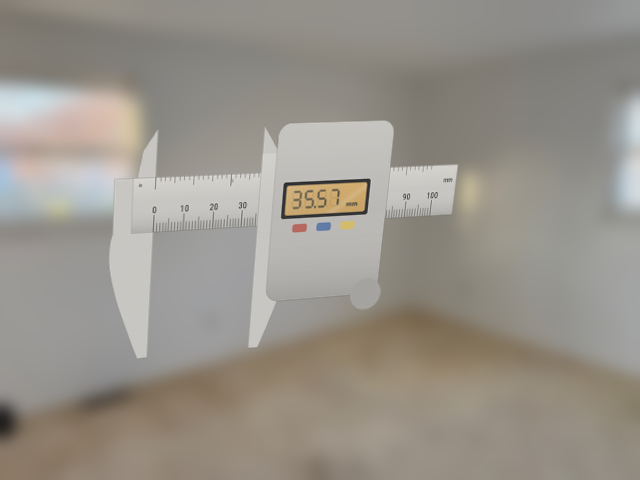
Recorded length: 35.57 mm
